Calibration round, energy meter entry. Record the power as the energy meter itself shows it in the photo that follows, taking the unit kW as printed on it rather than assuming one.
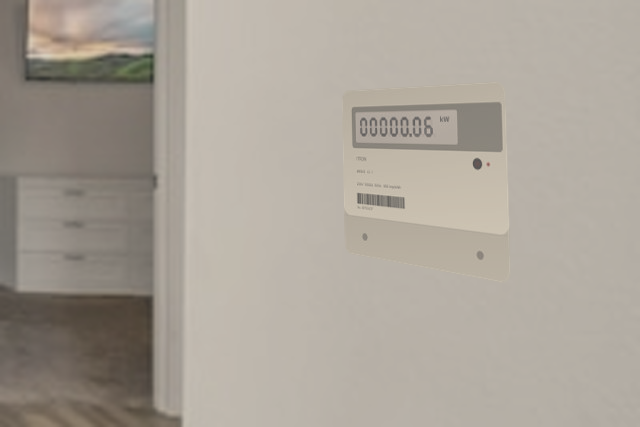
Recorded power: 0.06 kW
